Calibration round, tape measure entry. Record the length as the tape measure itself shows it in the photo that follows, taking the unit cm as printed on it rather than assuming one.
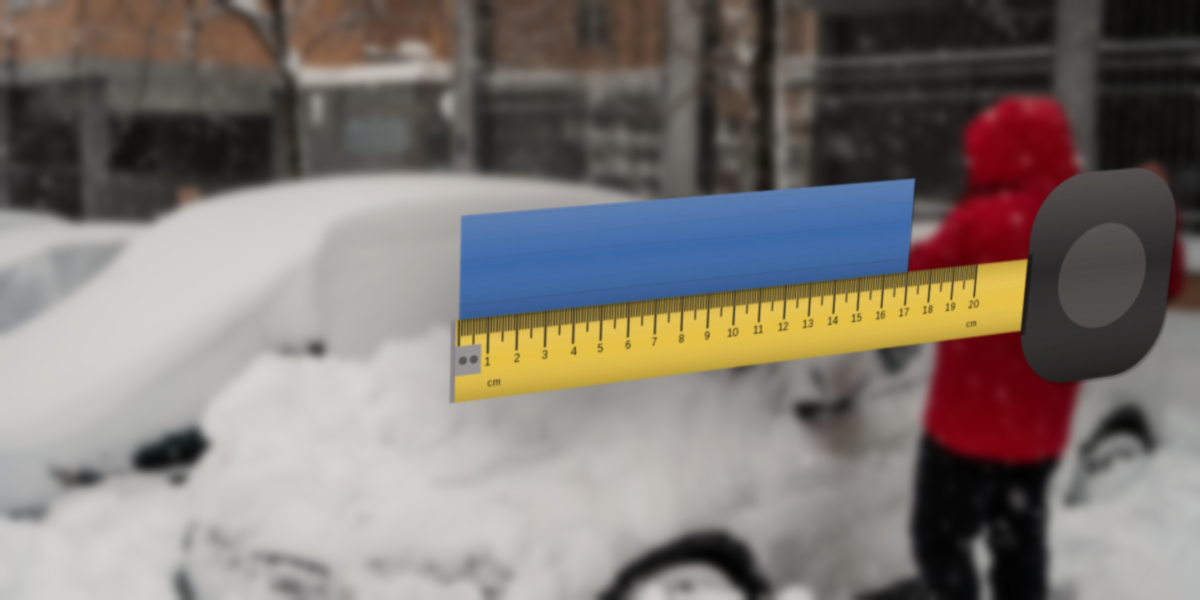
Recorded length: 17 cm
